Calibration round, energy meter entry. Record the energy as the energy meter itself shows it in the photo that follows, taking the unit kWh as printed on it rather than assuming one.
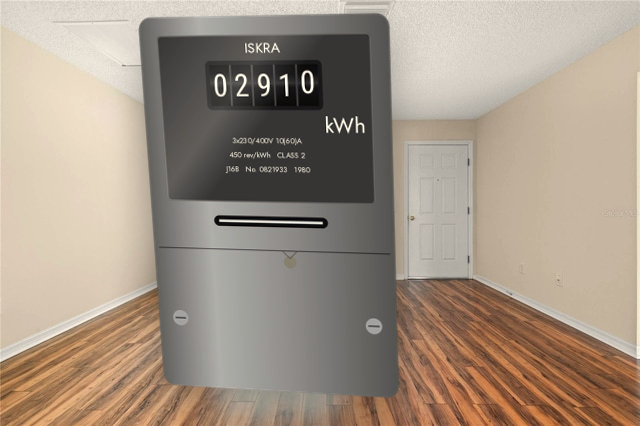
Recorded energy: 2910 kWh
